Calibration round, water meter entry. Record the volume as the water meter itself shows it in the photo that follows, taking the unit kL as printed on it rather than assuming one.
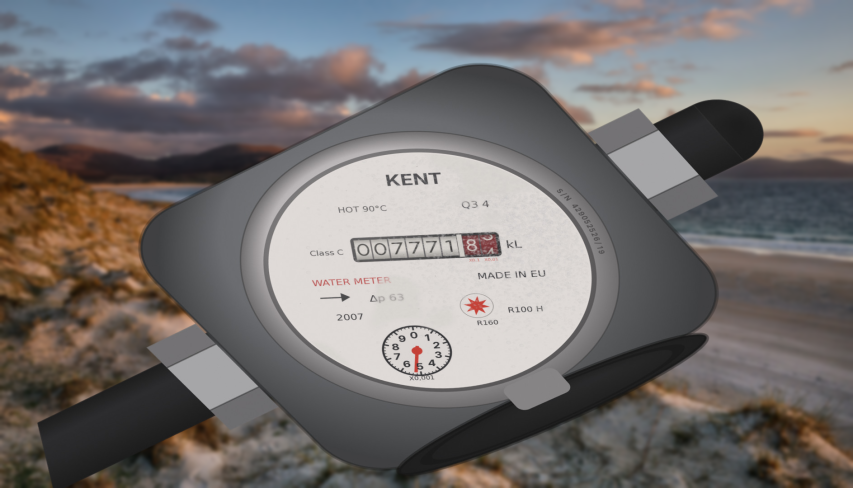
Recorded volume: 7771.835 kL
